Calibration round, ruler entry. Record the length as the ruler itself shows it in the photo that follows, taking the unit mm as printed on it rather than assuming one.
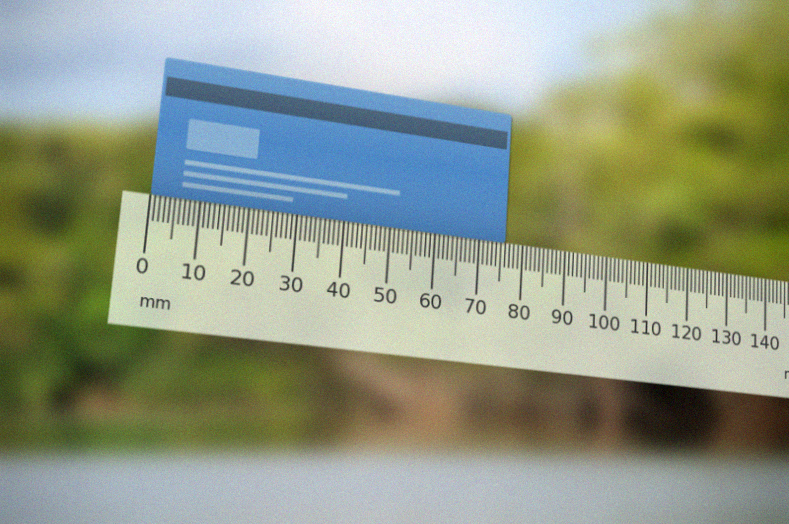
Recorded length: 76 mm
